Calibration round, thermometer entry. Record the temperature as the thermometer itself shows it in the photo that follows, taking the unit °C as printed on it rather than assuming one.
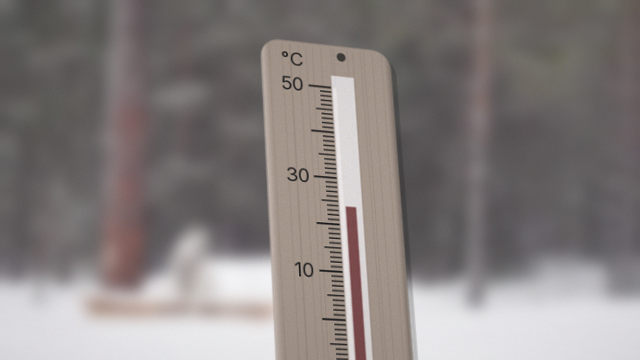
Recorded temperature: 24 °C
